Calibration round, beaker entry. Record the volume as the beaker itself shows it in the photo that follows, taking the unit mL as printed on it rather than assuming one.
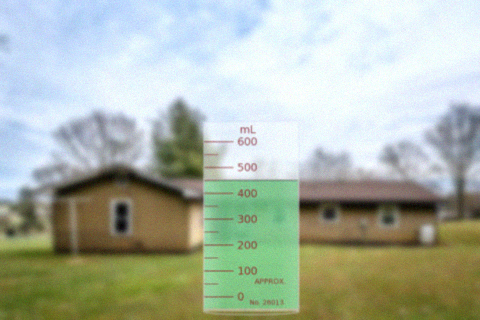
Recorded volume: 450 mL
